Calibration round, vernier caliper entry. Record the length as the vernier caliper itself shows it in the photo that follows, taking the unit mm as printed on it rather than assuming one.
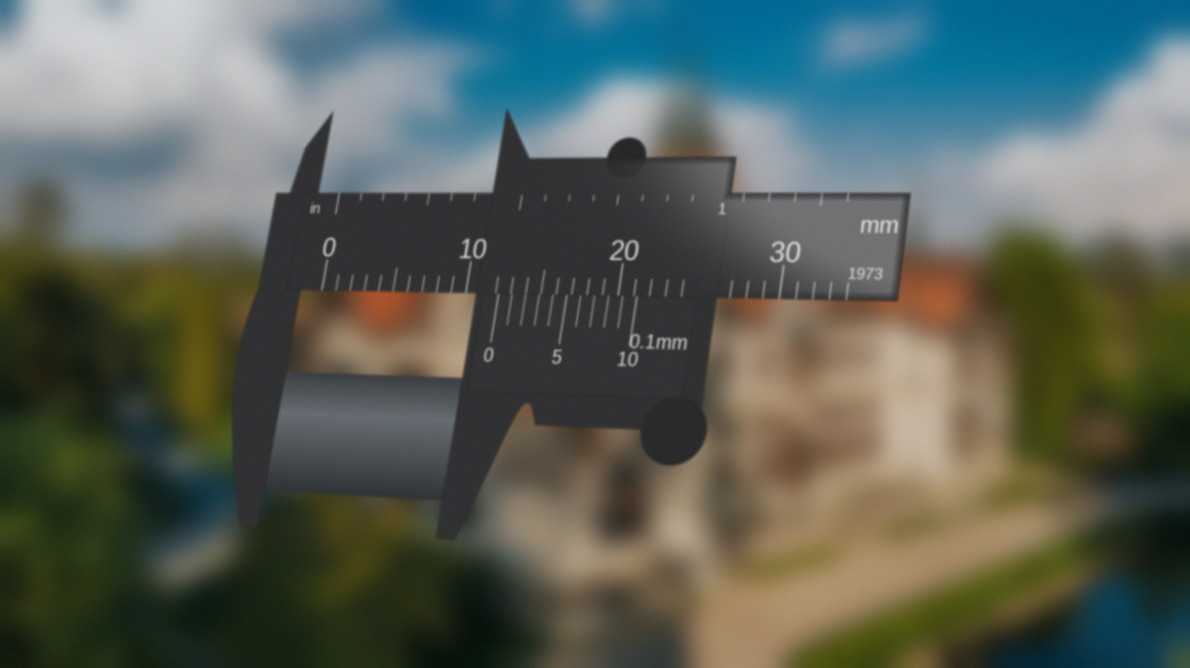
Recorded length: 12.2 mm
